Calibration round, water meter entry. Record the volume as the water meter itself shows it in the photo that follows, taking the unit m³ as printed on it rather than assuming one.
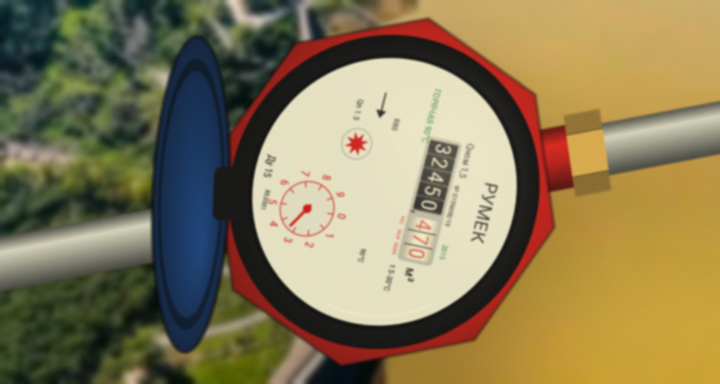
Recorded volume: 32450.4703 m³
